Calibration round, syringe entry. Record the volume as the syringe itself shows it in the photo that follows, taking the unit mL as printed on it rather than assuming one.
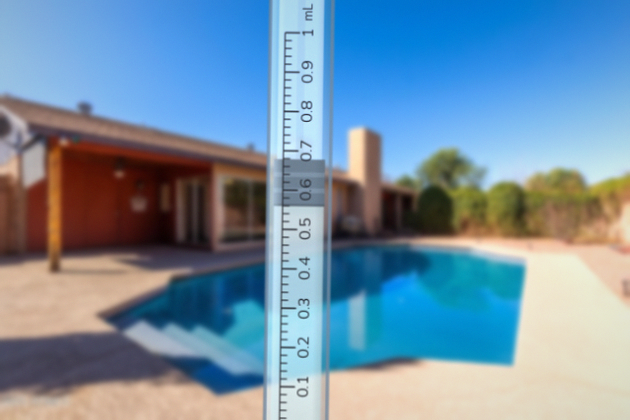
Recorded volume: 0.56 mL
